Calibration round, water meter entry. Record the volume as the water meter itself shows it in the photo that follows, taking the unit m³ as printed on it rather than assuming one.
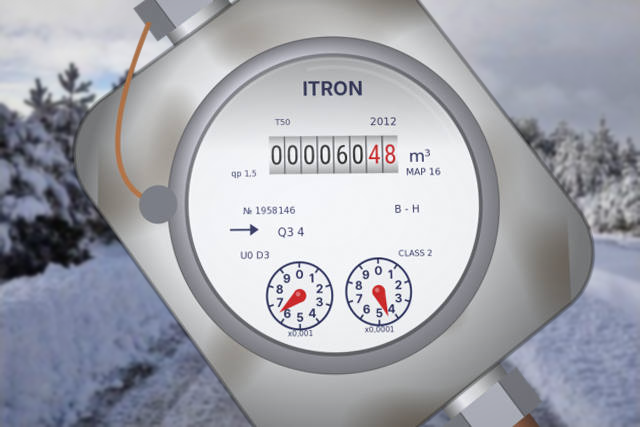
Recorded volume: 60.4864 m³
